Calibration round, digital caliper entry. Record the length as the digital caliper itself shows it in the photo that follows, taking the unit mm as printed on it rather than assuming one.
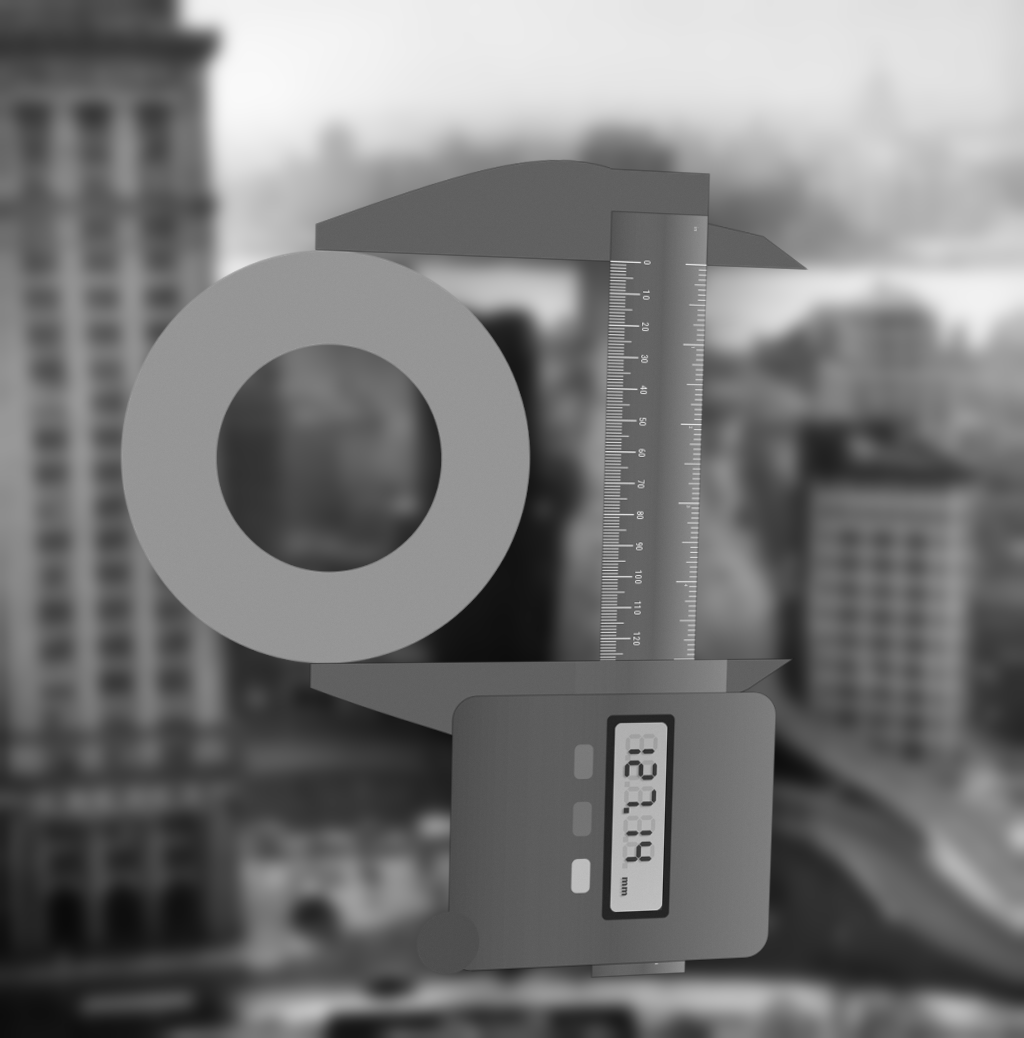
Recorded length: 127.14 mm
